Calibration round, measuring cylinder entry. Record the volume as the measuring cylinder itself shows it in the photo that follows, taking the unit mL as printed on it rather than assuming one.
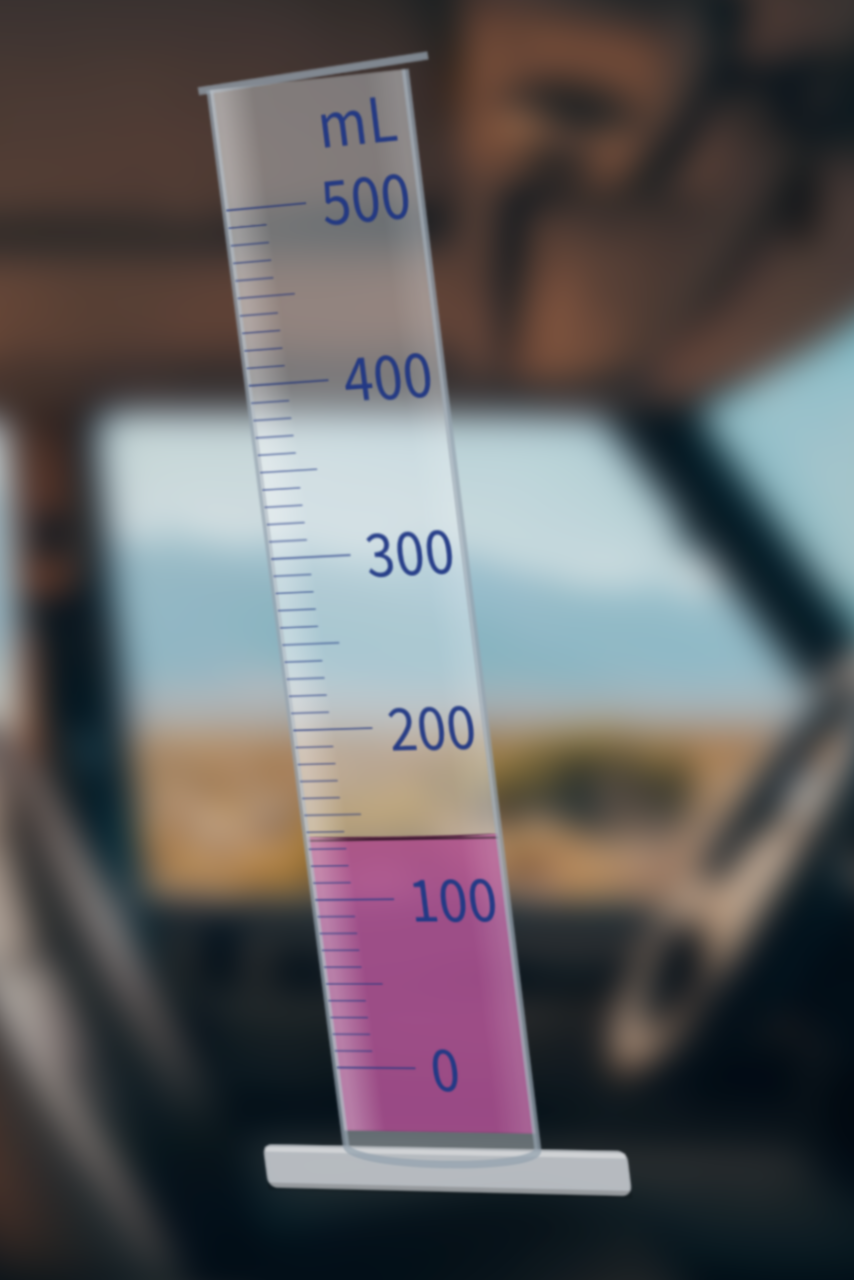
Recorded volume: 135 mL
